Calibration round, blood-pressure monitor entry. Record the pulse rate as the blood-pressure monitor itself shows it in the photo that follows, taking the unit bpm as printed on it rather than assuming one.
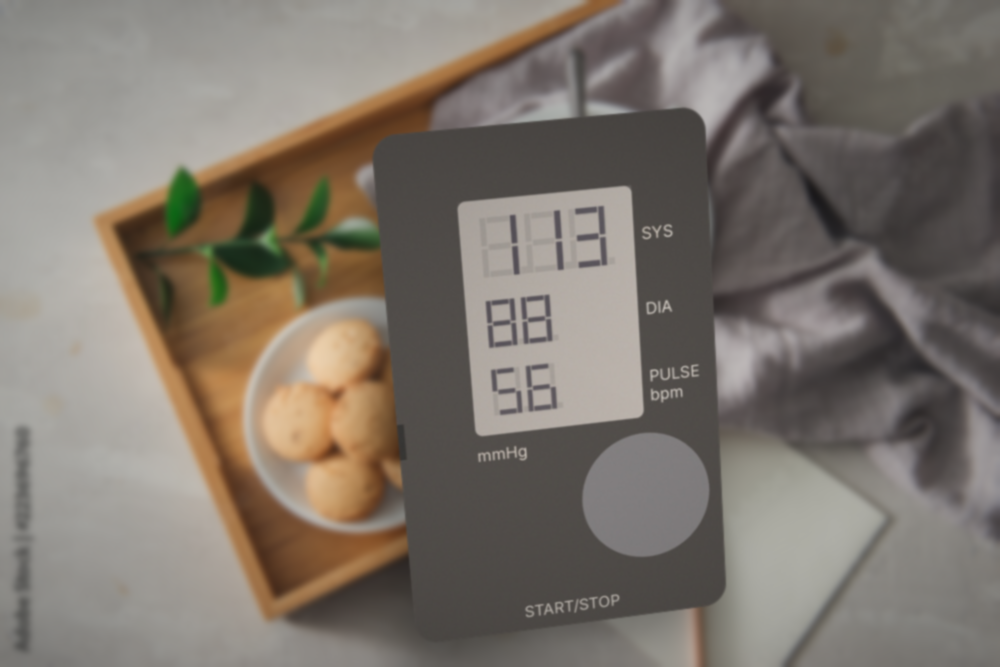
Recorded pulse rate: 56 bpm
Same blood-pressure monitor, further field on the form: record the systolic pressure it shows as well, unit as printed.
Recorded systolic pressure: 113 mmHg
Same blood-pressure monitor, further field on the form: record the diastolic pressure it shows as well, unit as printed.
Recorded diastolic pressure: 88 mmHg
